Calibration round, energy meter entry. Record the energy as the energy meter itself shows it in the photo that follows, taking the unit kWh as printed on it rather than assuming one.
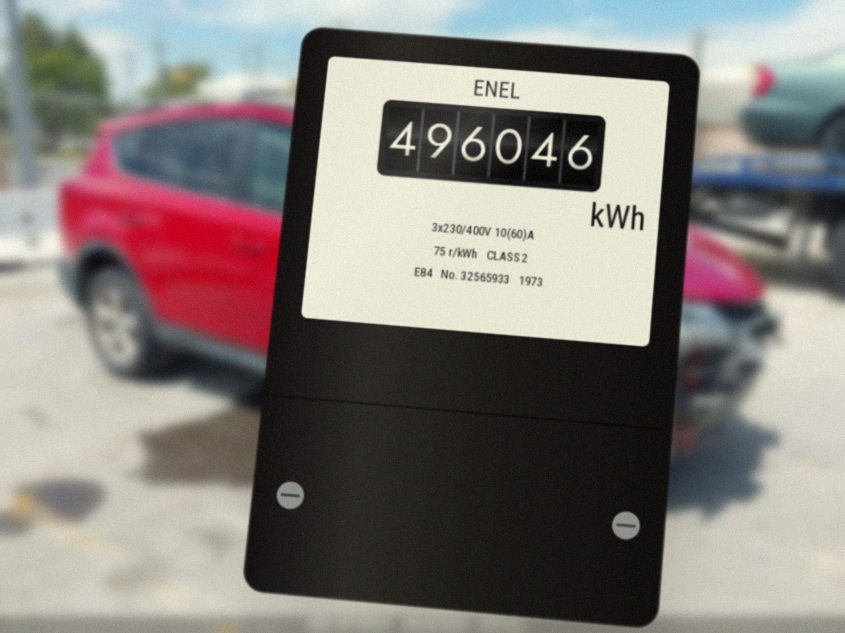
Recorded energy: 496046 kWh
